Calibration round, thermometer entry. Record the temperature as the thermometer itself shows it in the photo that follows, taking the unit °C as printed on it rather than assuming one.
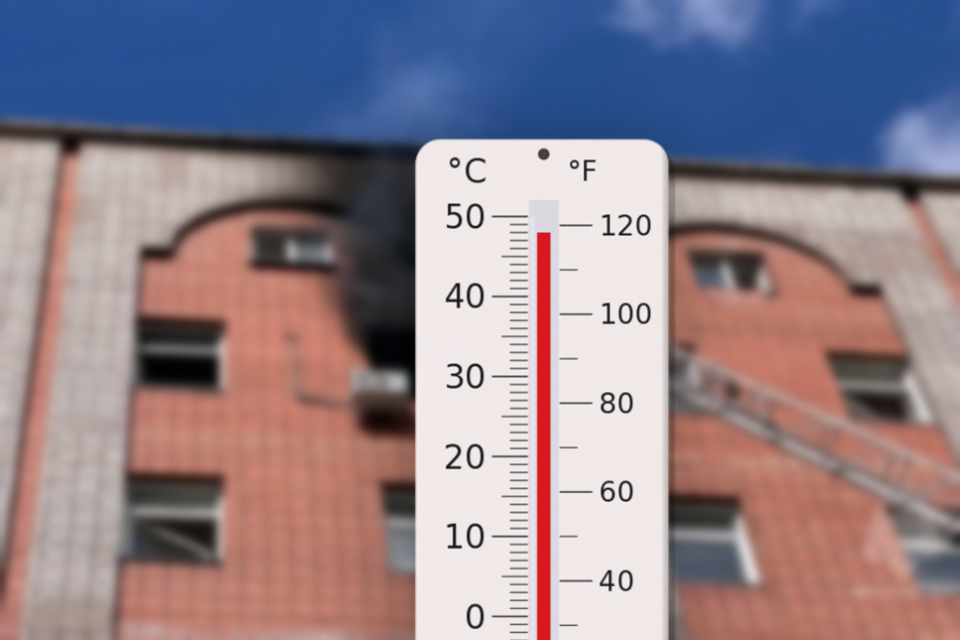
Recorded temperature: 48 °C
